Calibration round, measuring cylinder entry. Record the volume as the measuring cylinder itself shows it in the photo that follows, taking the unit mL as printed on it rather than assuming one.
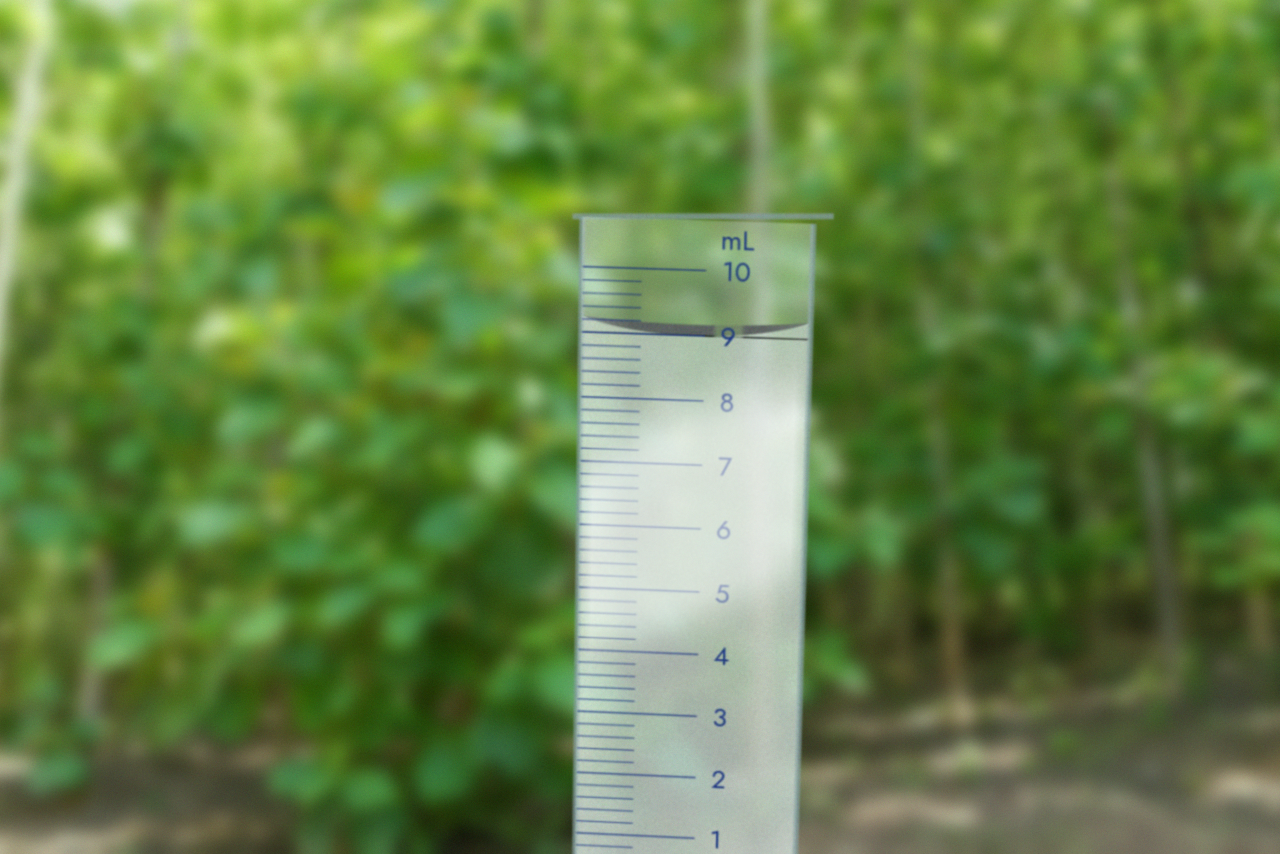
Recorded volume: 9 mL
